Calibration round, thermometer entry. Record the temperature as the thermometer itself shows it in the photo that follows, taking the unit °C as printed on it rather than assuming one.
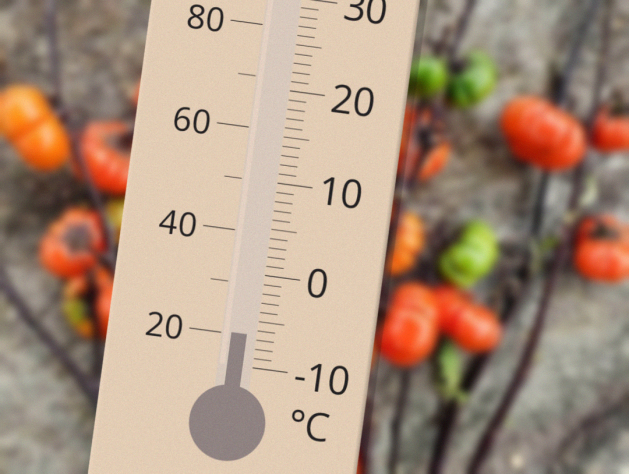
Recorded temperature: -6.5 °C
